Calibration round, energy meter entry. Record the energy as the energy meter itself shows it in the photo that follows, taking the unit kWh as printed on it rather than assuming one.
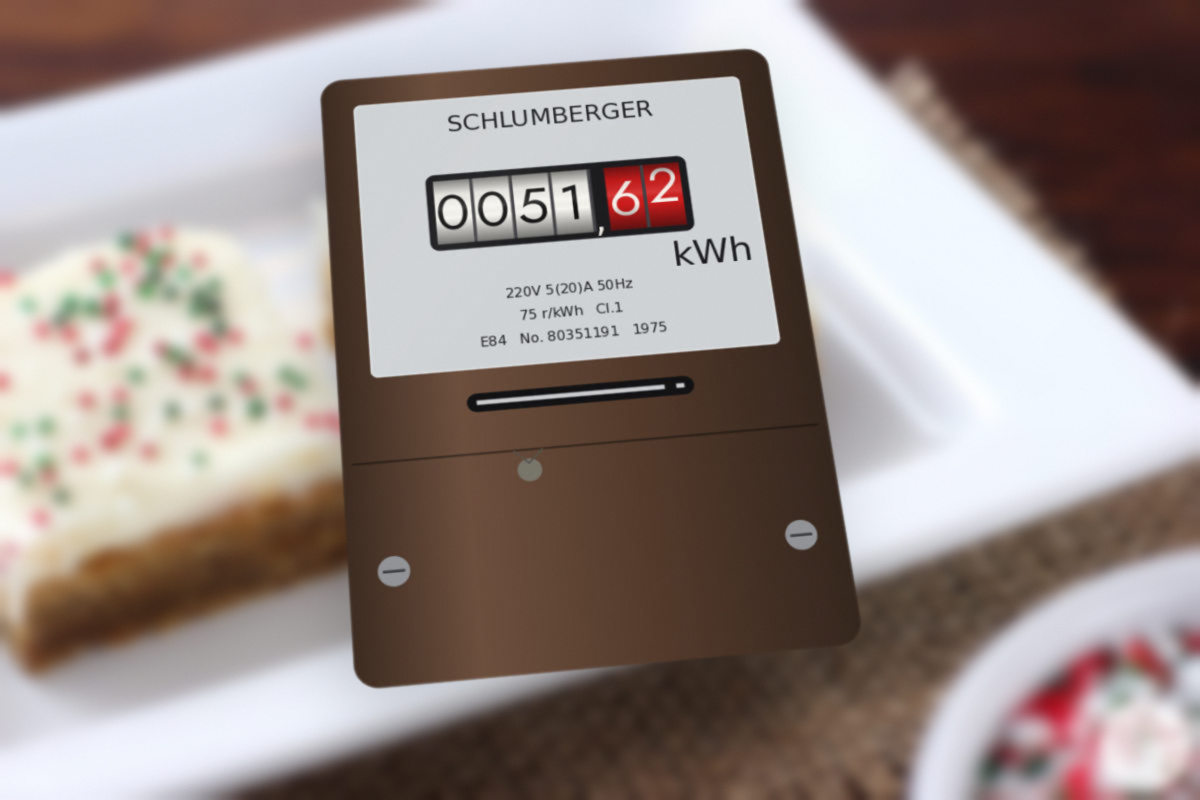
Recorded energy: 51.62 kWh
